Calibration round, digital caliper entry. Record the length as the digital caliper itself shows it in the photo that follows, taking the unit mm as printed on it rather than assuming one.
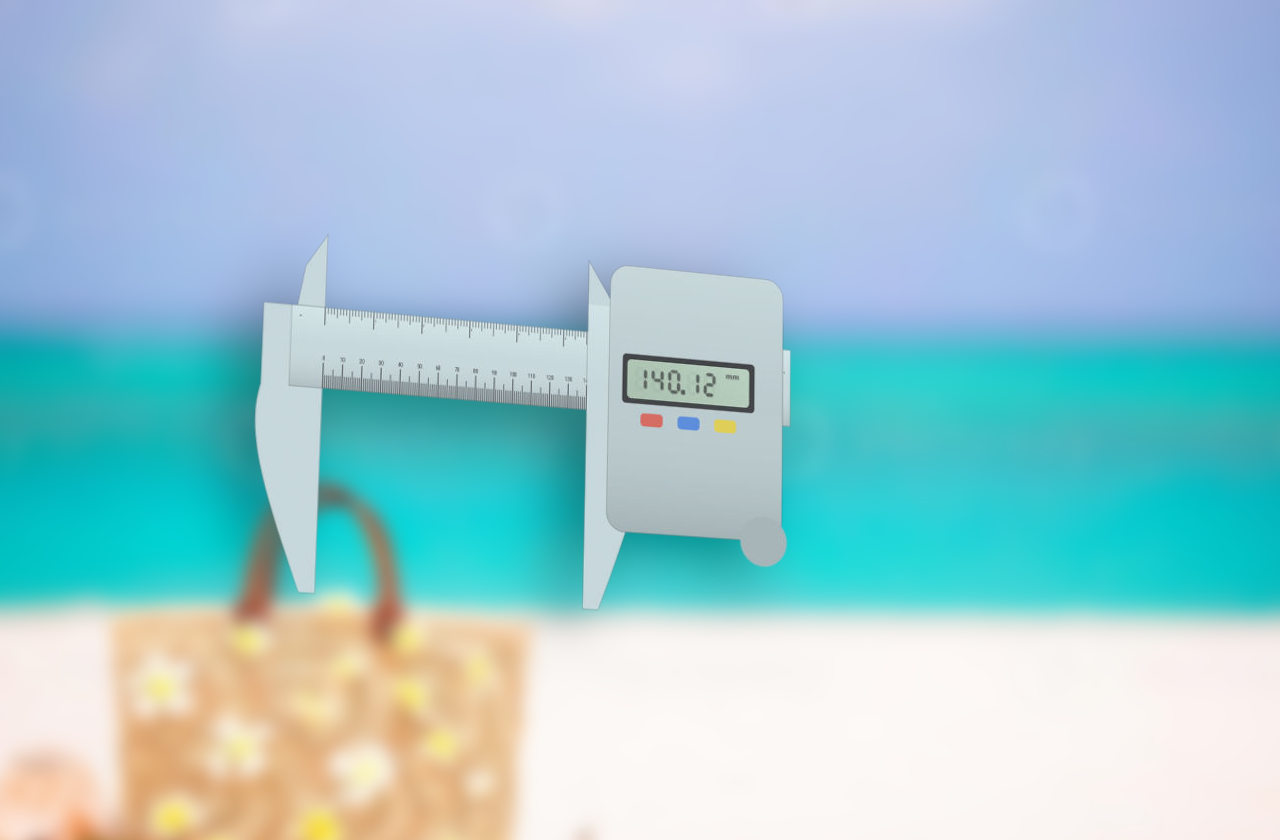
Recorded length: 140.12 mm
